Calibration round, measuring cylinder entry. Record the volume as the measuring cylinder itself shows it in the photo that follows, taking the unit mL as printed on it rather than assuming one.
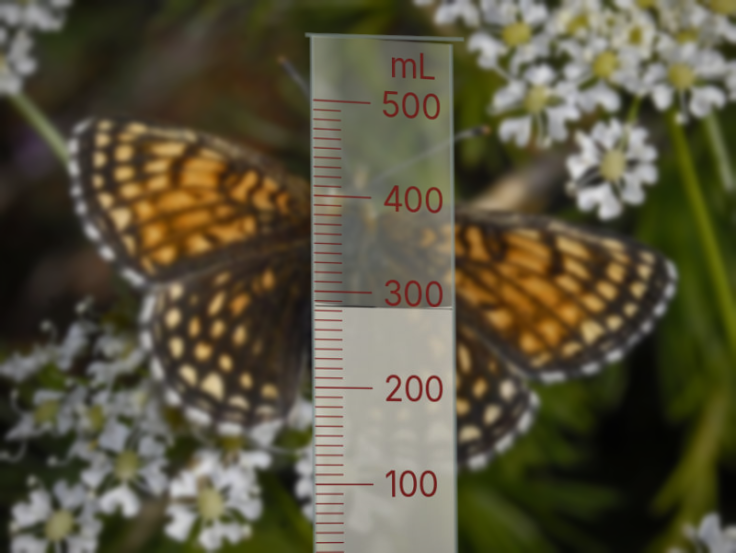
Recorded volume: 285 mL
